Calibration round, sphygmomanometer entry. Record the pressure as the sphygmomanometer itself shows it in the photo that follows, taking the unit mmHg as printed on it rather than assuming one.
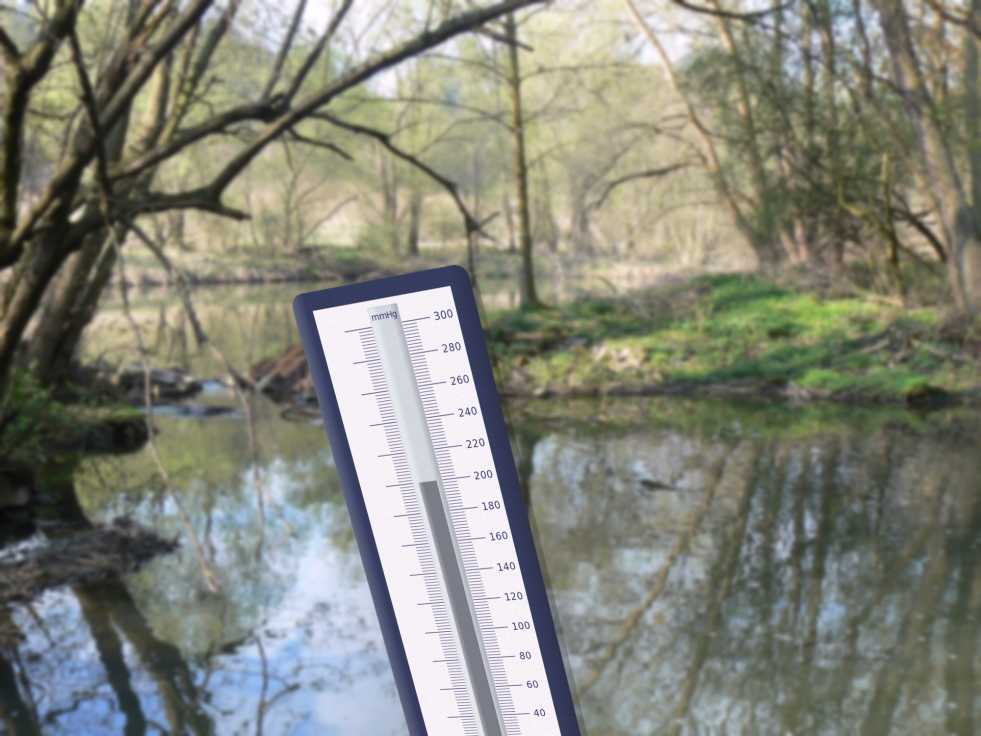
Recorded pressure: 200 mmHg
